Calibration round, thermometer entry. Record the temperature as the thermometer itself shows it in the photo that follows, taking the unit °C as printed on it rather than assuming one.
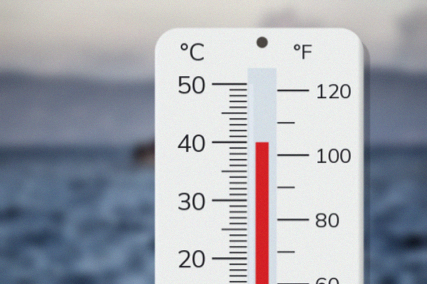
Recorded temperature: 40 °C
